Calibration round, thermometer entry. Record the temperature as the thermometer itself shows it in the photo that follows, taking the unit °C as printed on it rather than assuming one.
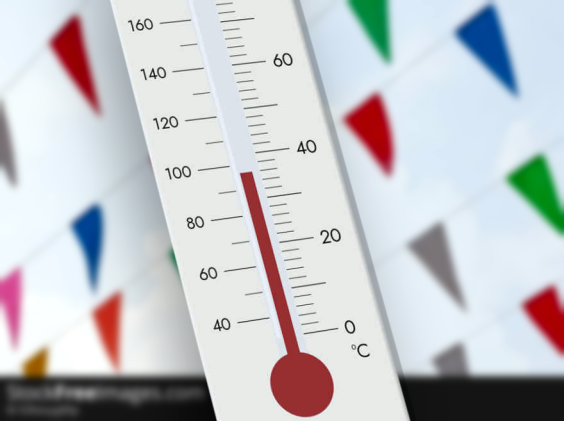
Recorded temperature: 36 °C
